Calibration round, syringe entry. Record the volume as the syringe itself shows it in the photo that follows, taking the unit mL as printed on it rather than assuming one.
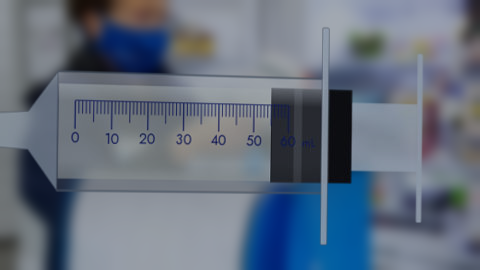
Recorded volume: 55 mL
